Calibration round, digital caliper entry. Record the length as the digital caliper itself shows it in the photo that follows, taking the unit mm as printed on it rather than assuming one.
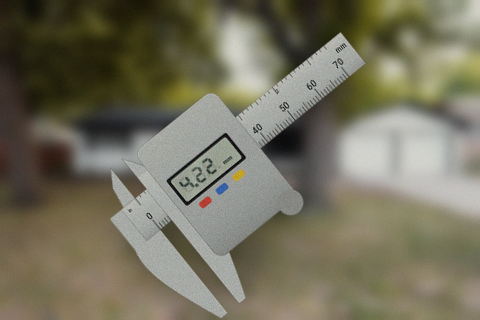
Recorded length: 4.22 mm
